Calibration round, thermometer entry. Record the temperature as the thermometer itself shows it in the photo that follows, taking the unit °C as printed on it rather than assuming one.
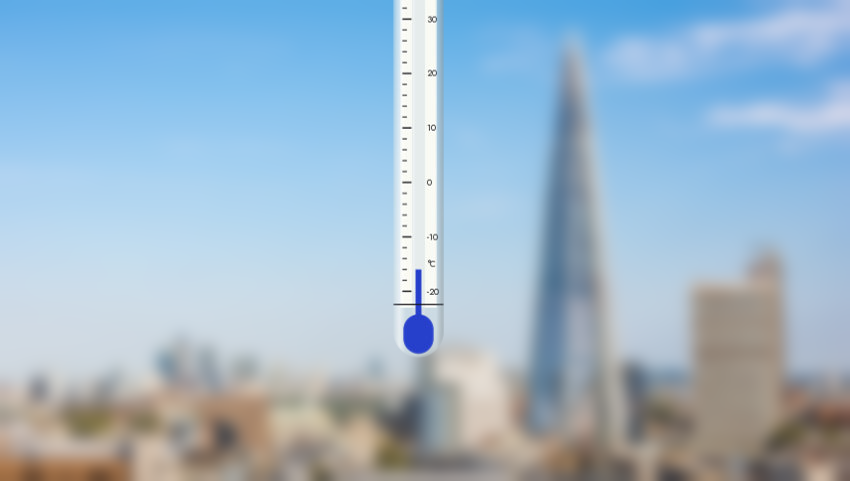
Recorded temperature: -16 °C
